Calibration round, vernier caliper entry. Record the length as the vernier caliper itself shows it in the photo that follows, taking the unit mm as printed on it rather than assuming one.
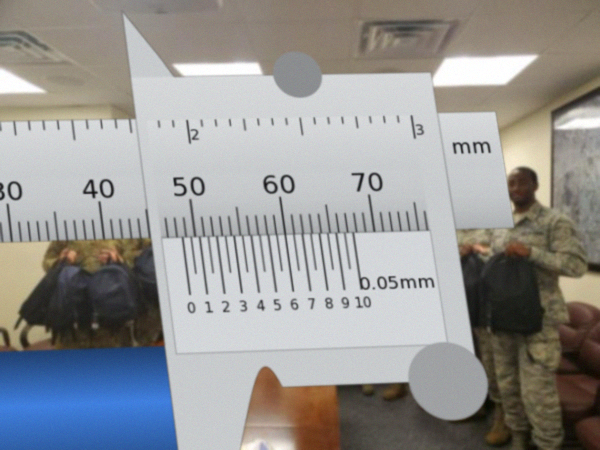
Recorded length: 48.6 mm
